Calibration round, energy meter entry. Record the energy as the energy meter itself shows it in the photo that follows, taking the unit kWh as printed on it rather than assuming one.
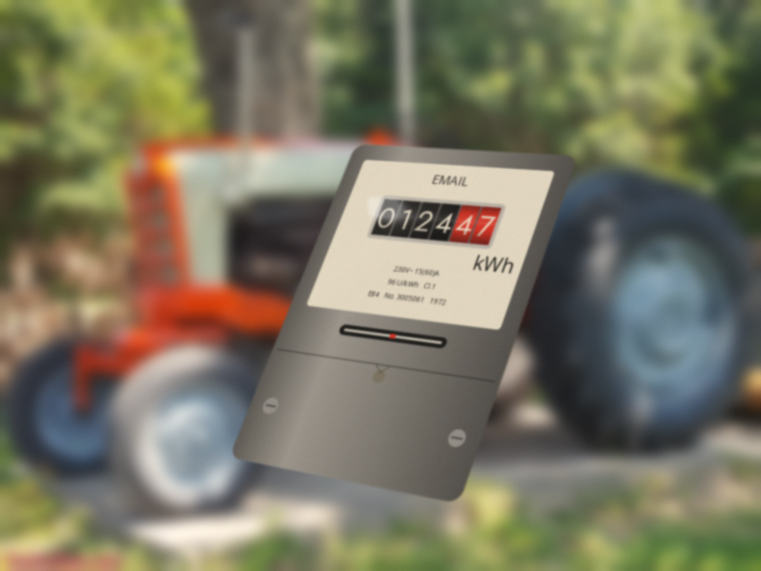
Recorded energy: 124.47 kWh
